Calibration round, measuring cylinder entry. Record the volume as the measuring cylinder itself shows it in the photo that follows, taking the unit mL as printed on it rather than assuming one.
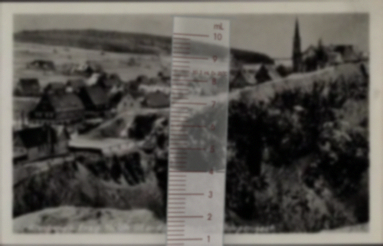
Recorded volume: 4 mL
